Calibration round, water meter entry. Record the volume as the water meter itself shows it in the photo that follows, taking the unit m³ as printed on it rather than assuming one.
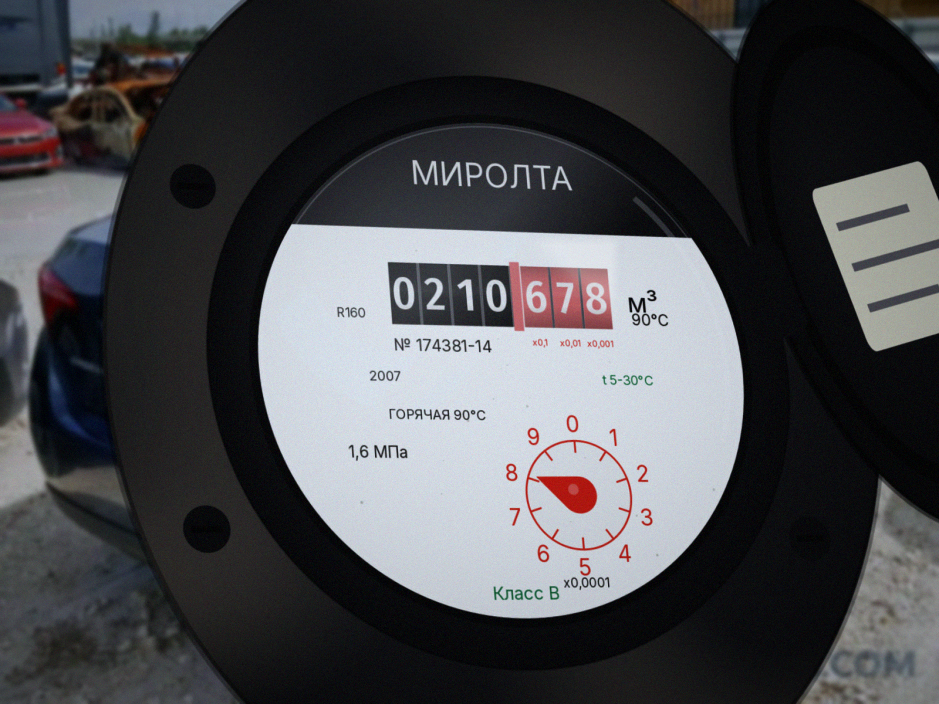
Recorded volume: 210.6788 m³
